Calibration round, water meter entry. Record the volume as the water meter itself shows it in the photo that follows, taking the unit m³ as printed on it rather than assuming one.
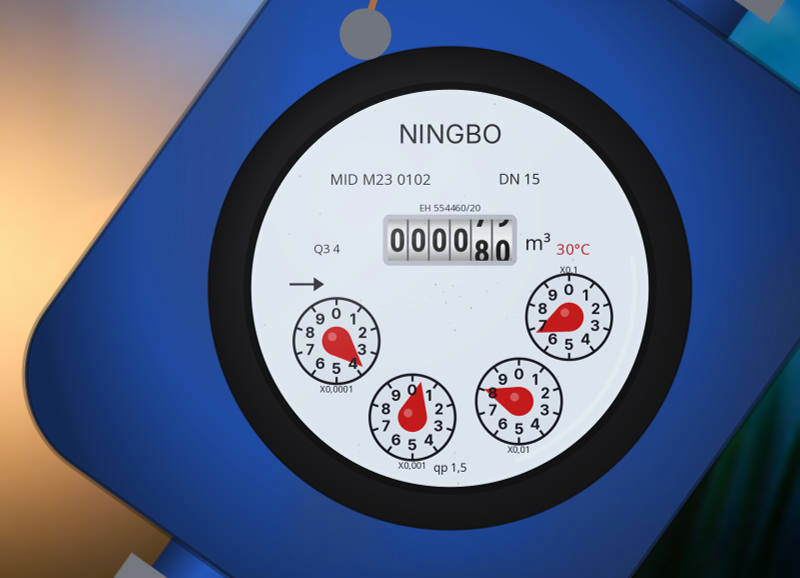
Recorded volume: 79.6803 m³
